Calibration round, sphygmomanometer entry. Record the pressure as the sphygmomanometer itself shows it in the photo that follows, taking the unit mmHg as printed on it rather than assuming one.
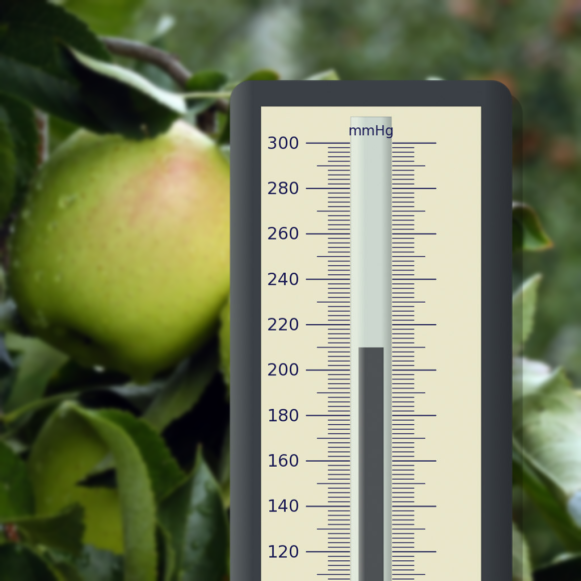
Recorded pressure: 210 mmHg
